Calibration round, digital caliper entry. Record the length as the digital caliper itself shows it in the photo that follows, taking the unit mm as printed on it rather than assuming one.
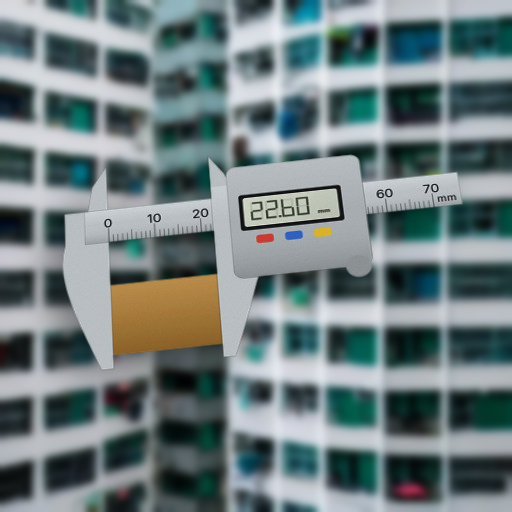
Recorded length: 22.60 mm
